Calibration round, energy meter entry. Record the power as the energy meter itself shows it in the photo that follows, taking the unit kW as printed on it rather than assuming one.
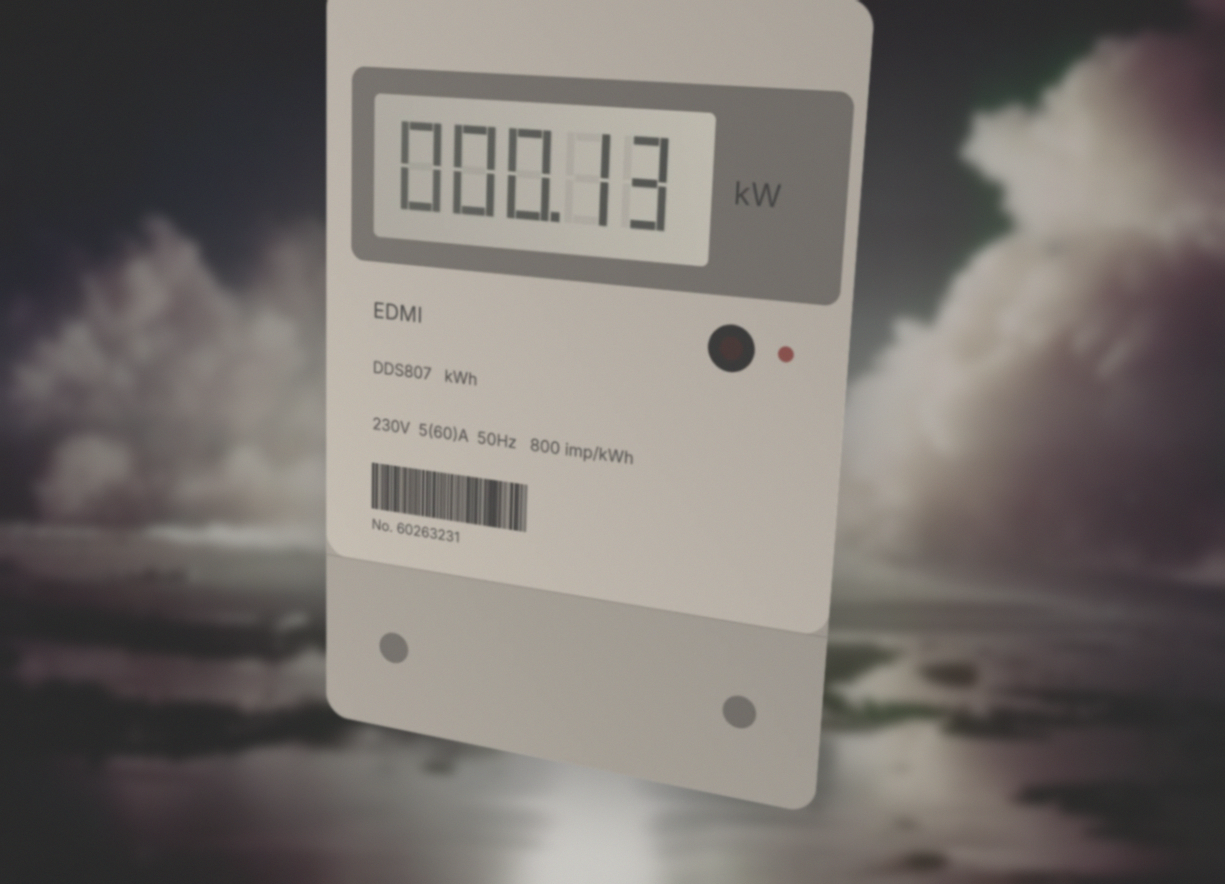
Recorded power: 0.13 kW
